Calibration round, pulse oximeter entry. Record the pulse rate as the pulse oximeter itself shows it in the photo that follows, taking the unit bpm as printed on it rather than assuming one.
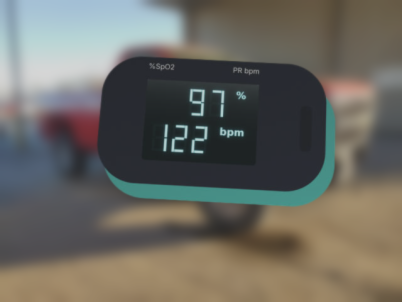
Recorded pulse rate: 122 bpm
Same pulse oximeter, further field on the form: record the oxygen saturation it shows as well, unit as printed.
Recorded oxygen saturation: 97 %
